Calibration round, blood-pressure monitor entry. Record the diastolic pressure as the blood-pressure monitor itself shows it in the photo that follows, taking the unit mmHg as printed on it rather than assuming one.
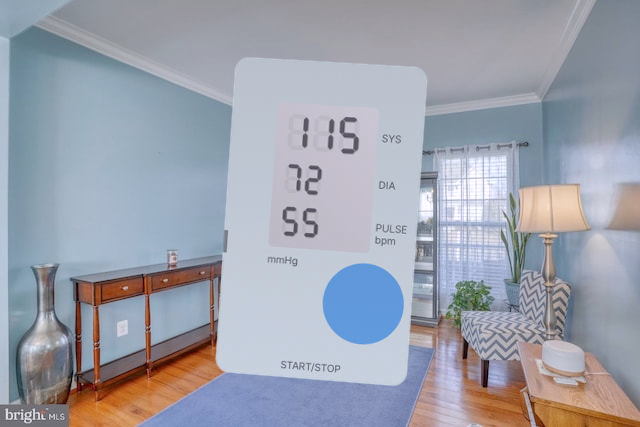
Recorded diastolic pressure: 72 mmHg
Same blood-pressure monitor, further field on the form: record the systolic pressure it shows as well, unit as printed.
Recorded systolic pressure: 115 mmHg
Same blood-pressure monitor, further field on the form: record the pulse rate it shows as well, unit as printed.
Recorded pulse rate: 55 bpm
